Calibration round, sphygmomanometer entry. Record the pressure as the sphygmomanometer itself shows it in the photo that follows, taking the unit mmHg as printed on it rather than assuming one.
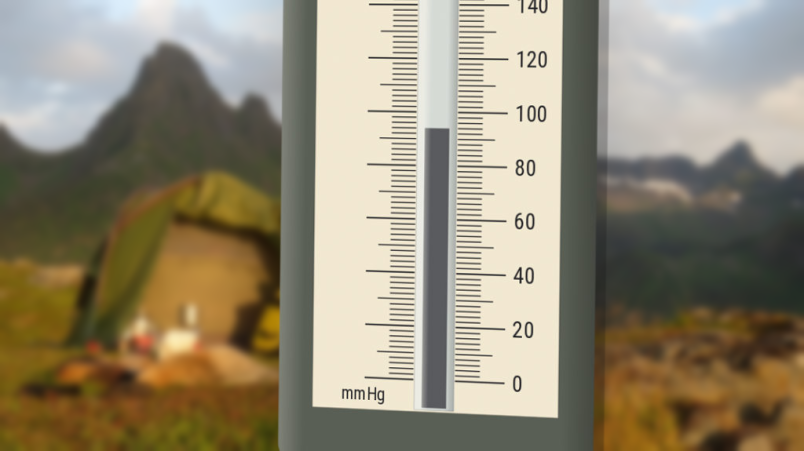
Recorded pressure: 94 mmHg
